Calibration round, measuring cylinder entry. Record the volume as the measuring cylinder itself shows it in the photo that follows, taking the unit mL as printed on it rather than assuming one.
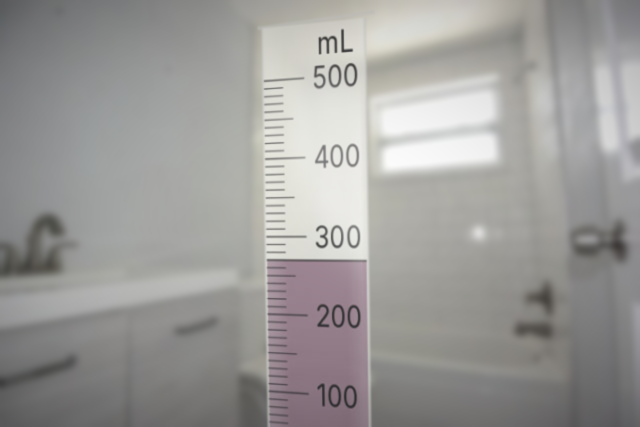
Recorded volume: 270 mL
